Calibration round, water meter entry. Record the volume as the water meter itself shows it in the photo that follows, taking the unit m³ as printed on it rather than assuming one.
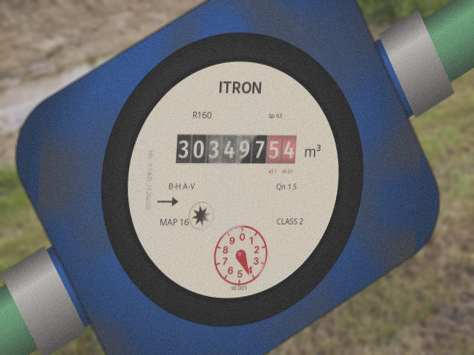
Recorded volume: 303497.544 m³
